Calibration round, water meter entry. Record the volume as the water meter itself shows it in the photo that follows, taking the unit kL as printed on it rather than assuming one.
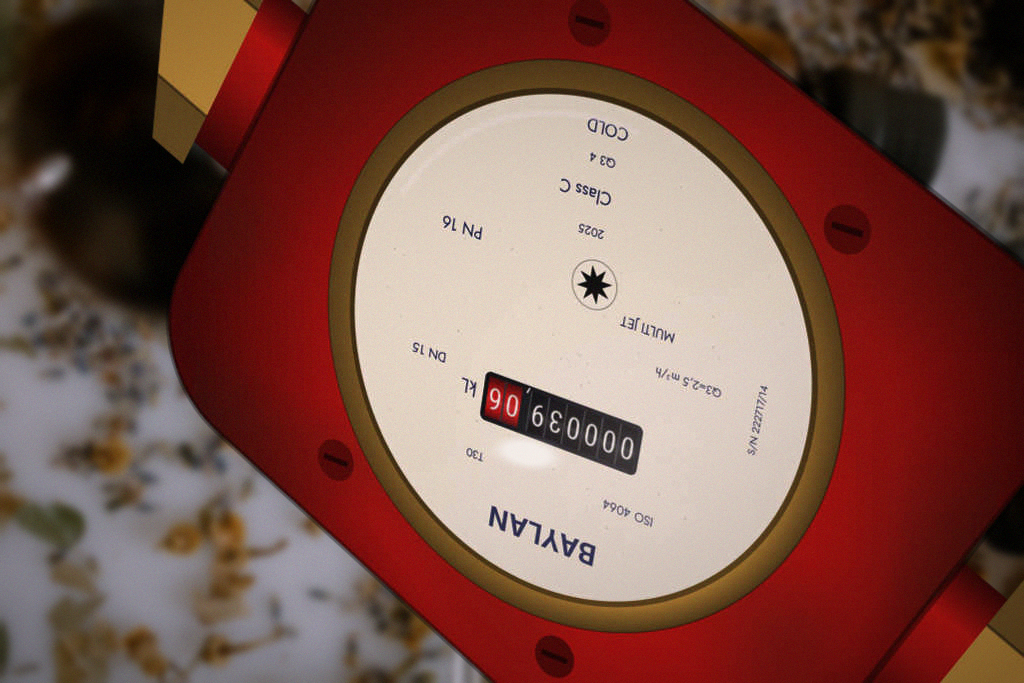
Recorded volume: 39.06 kL
